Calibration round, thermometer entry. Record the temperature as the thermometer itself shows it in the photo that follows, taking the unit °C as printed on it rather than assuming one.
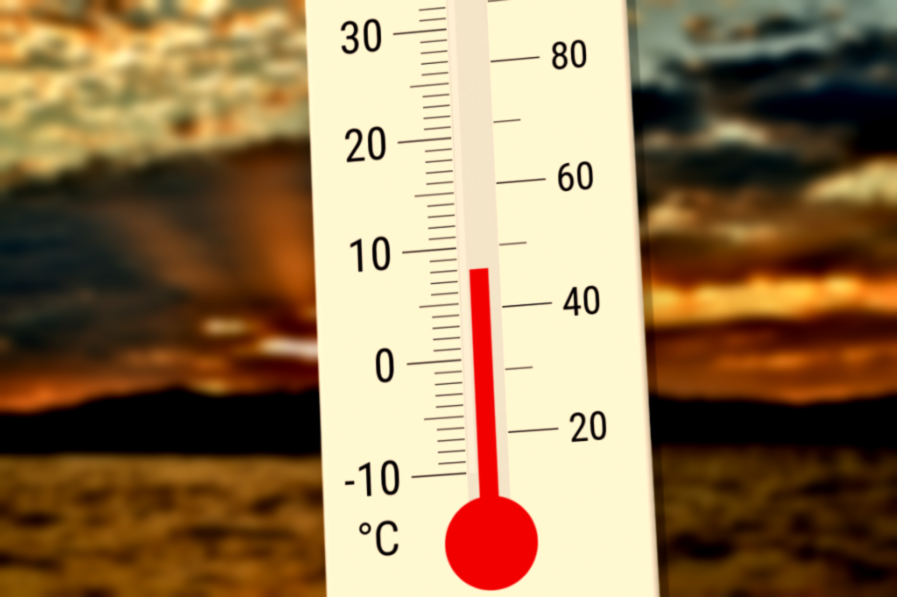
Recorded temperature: 8 °C
